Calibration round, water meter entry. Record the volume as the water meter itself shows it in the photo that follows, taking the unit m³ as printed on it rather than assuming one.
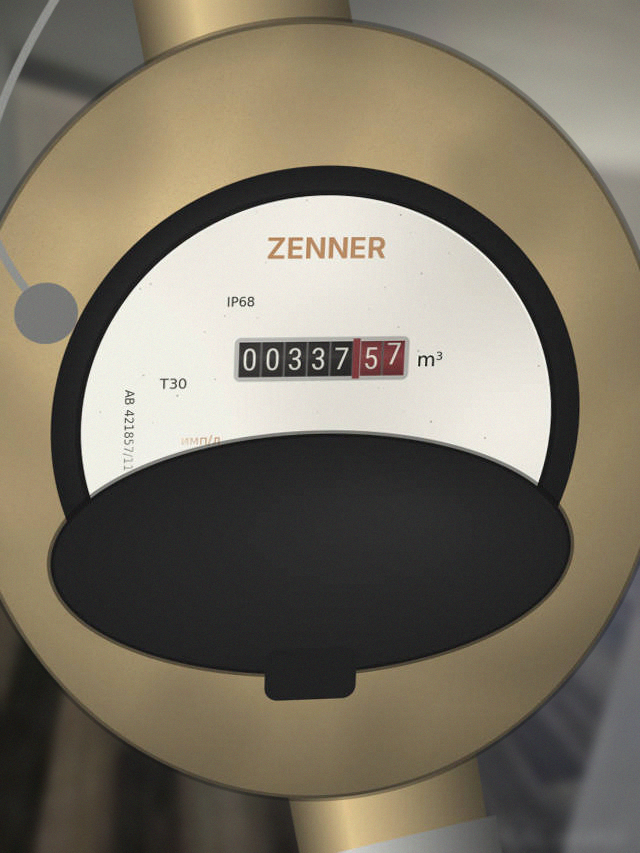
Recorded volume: 337.57 m³
